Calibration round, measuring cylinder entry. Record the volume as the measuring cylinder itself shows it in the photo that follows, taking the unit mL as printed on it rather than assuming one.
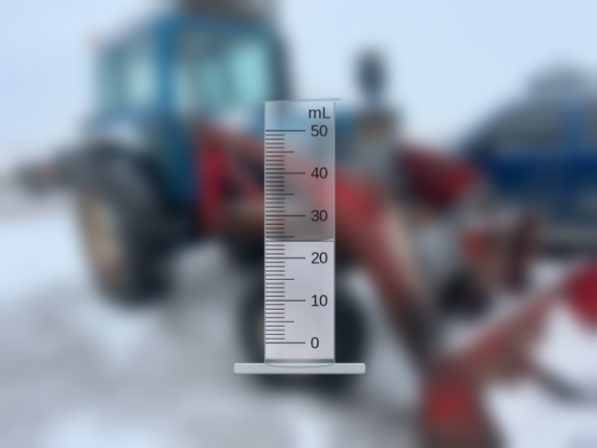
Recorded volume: 24 mL
